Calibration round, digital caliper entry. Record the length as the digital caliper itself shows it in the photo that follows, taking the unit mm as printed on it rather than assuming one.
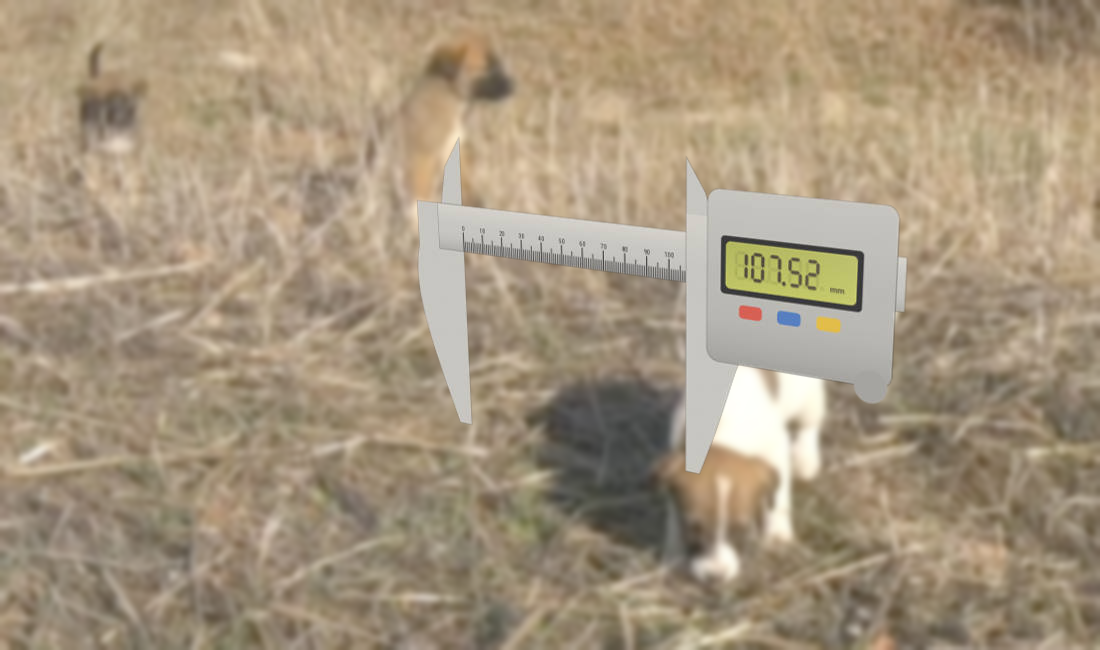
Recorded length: 107.52 mm
